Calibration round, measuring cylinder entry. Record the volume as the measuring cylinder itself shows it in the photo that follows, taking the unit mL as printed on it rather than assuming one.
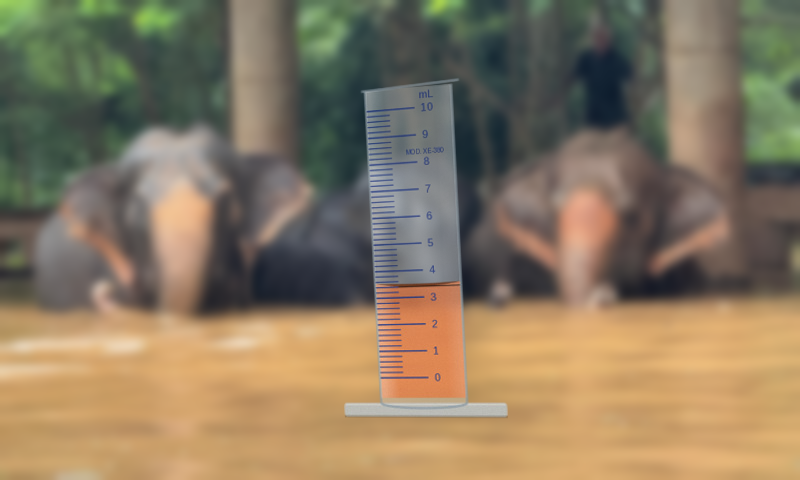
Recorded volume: 3.4 mL
